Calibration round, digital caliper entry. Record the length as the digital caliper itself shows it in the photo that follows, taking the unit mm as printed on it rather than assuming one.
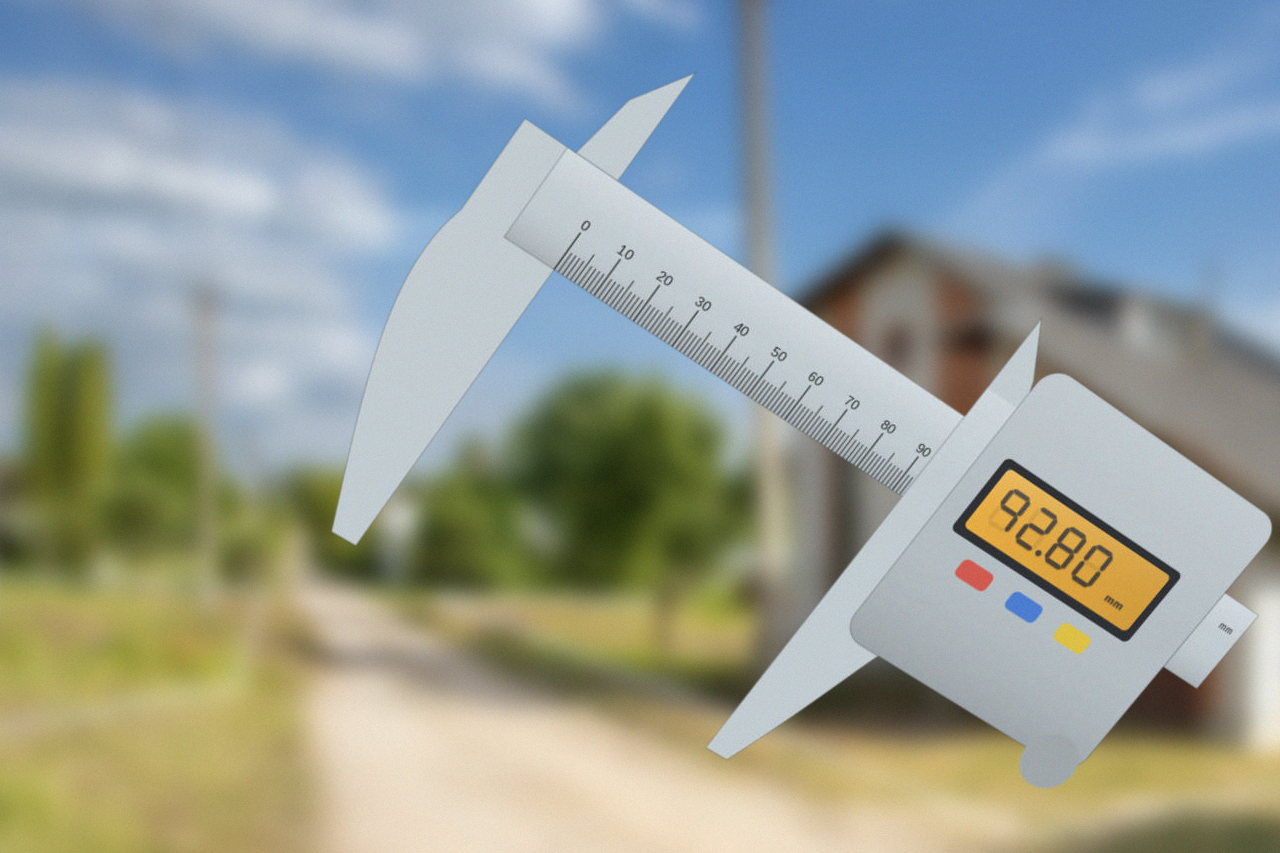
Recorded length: 92.80 mm
